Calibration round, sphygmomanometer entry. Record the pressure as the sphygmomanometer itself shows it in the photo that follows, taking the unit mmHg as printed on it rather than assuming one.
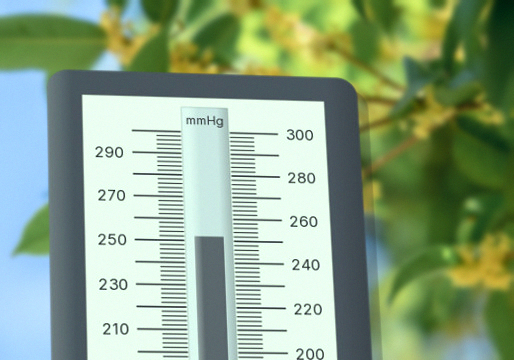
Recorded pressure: 252 mmHg
